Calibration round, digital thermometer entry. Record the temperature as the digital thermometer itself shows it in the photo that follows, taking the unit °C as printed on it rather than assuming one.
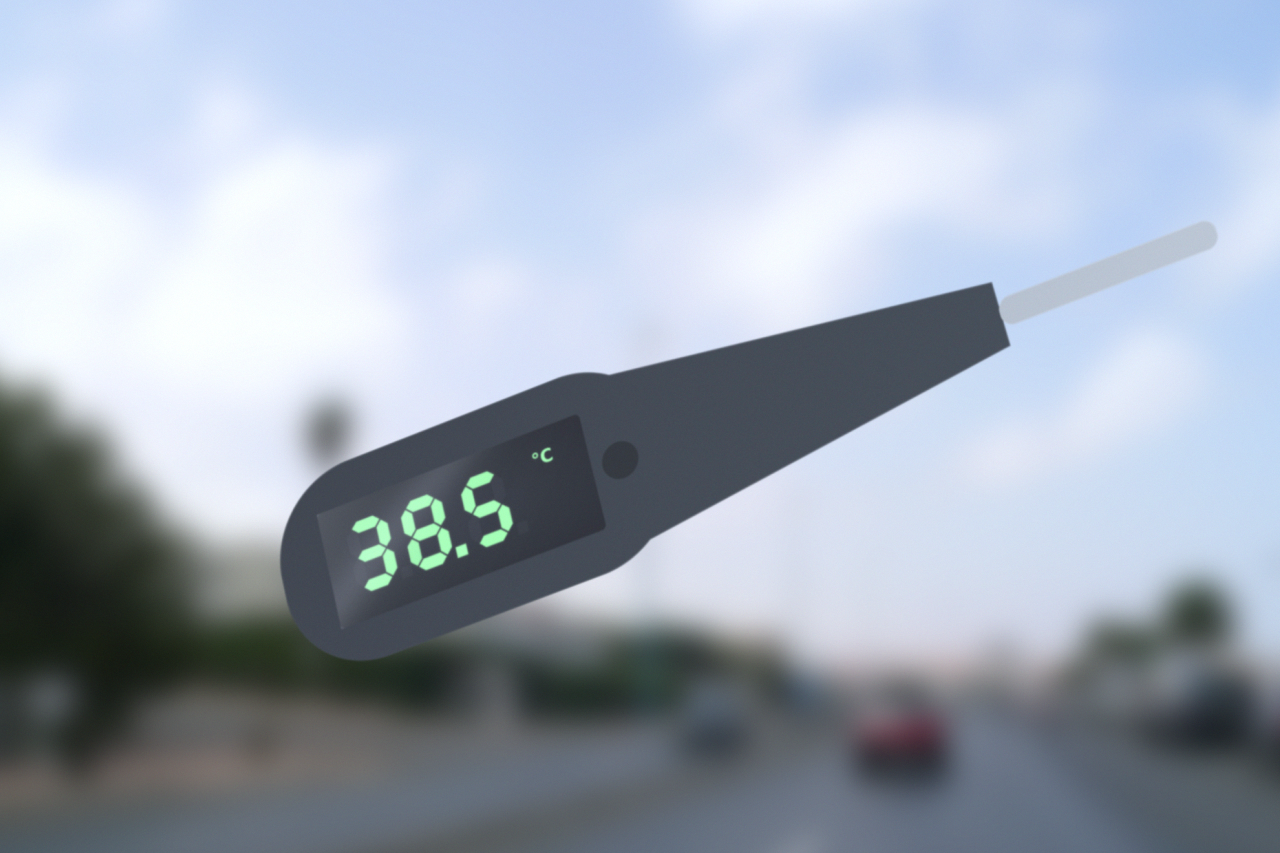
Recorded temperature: 38.5 °C
